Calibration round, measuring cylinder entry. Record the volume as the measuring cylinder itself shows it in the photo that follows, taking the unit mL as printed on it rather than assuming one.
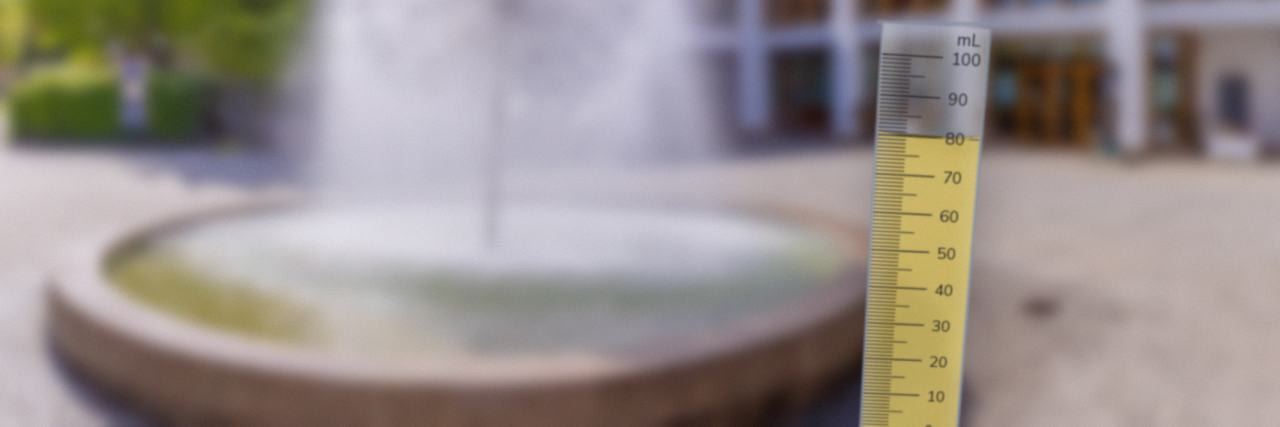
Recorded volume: 80 mL
